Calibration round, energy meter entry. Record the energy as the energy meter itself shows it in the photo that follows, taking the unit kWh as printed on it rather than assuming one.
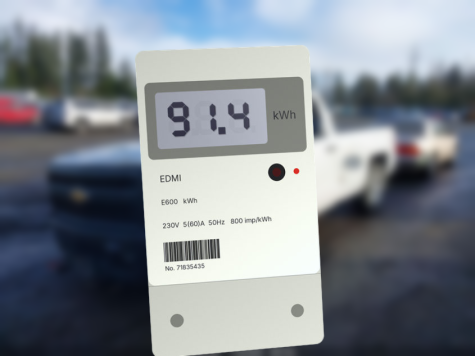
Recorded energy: 91.4 kWh
